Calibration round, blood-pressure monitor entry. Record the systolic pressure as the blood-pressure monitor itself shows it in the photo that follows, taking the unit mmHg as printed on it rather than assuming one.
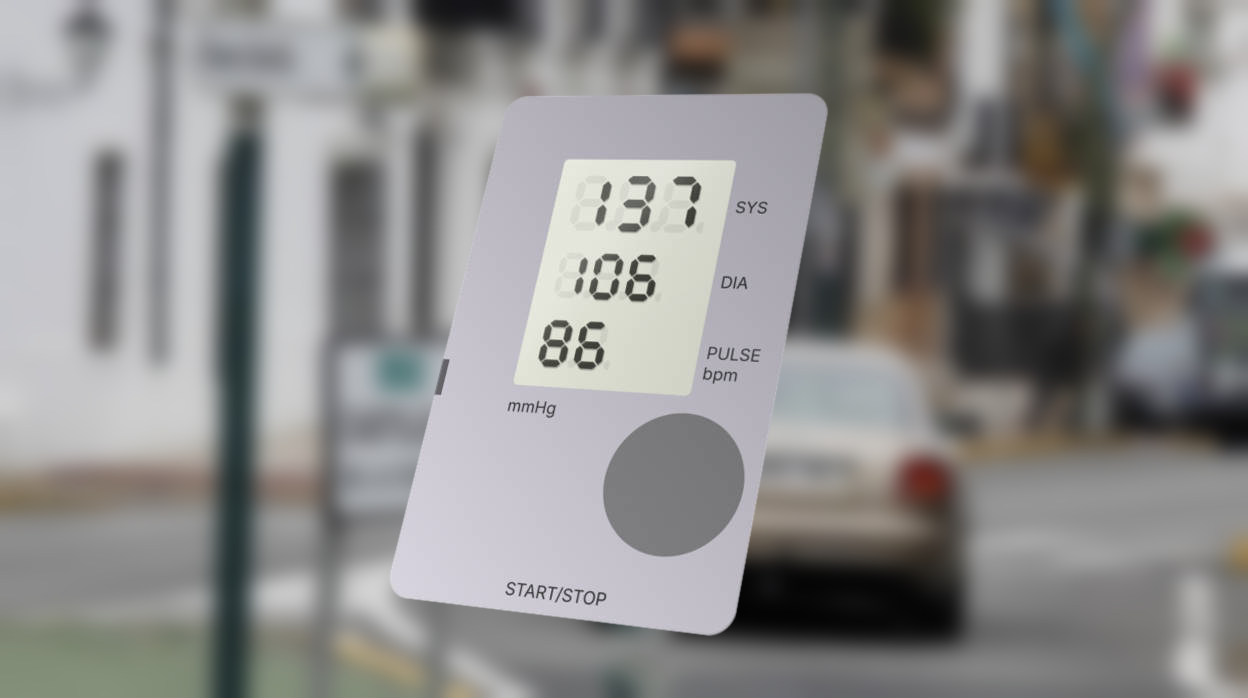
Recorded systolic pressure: 137 mmHg
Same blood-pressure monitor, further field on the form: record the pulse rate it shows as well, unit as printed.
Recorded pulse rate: 86 bpm
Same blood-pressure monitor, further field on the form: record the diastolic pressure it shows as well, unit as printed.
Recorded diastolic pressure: 106 mmHg
